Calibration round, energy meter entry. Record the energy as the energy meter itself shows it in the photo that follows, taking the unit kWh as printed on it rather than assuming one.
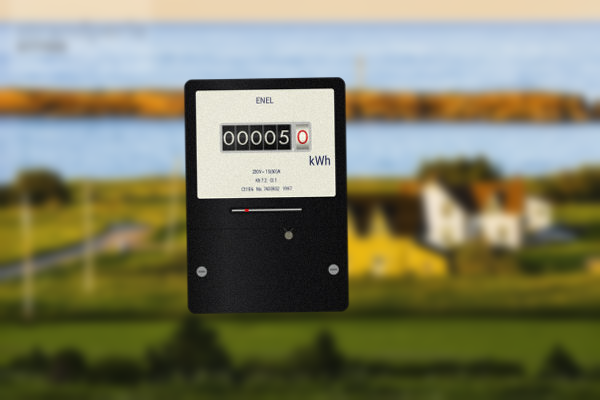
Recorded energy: 5.0 kWh
